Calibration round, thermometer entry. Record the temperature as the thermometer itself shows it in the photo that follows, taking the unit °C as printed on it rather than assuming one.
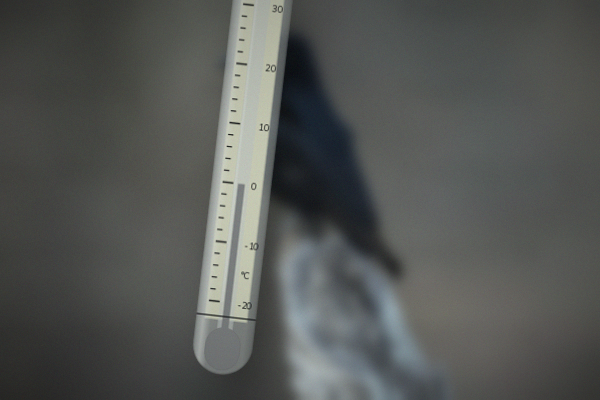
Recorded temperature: 0 °C
